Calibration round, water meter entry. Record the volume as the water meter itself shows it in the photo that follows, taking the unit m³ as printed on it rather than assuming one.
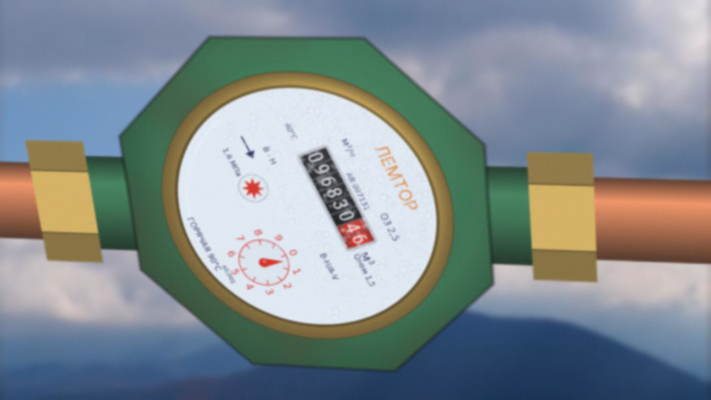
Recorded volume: 96830.460 m³
